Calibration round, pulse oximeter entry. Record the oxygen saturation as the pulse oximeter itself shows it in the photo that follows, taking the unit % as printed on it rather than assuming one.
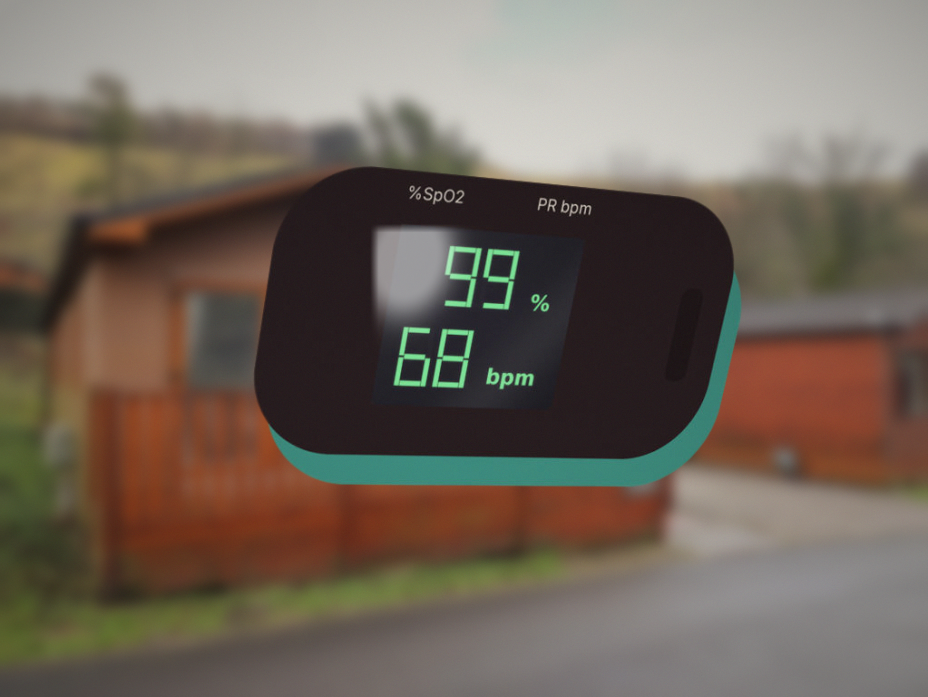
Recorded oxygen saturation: 99 %
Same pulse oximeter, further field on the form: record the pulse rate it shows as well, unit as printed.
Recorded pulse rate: 68 bpm
